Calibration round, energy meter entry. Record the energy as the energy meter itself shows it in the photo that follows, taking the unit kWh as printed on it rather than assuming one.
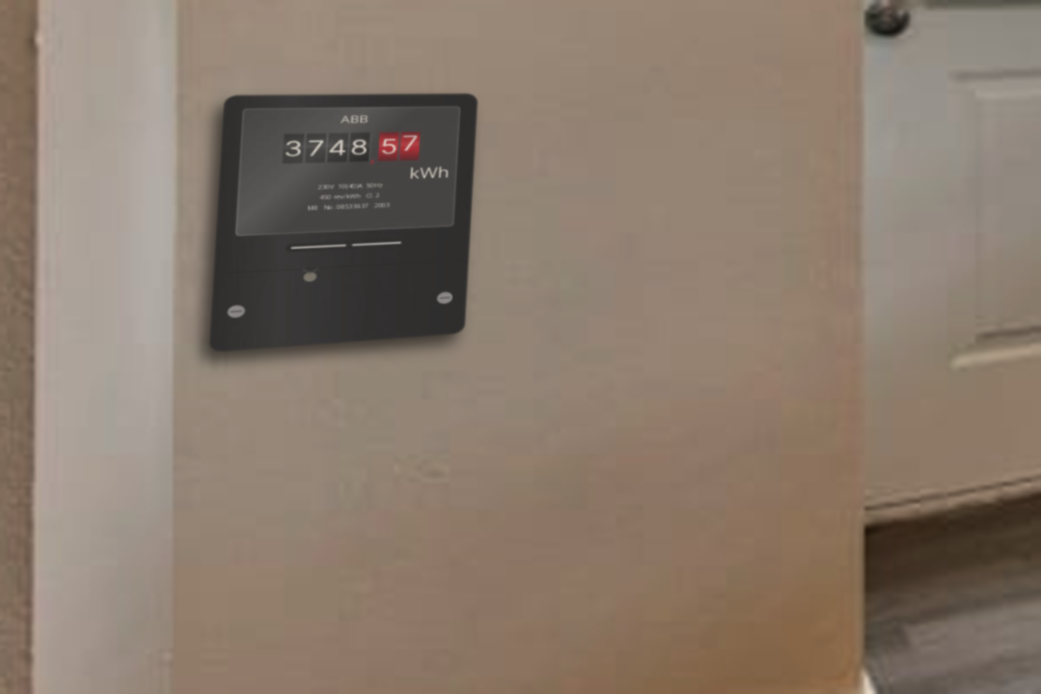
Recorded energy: 3748.57 kWh
